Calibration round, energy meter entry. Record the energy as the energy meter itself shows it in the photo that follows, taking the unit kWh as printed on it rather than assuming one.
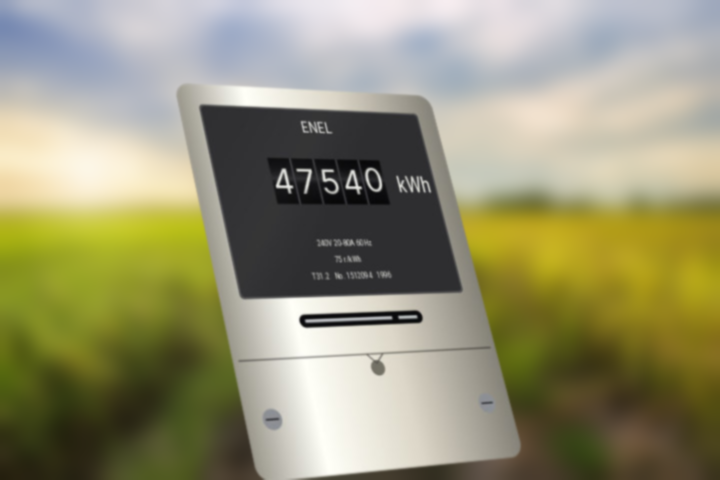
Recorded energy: 47540 kWh
